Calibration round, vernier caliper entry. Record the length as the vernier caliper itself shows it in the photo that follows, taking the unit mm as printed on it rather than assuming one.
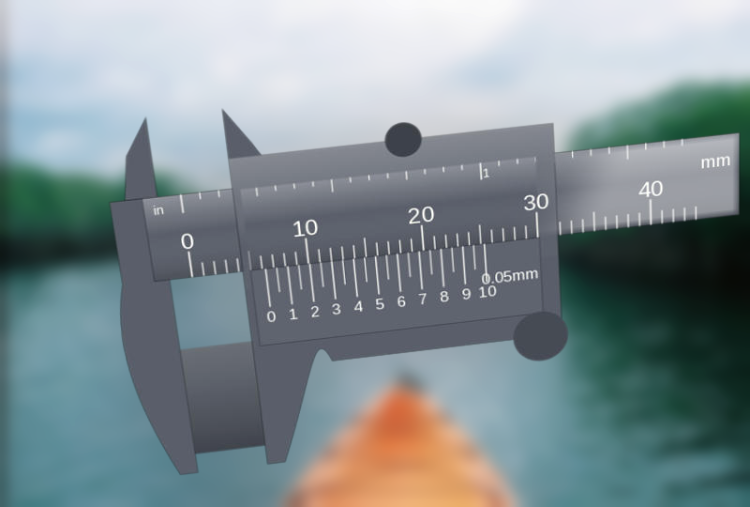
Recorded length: 6.3 mm
